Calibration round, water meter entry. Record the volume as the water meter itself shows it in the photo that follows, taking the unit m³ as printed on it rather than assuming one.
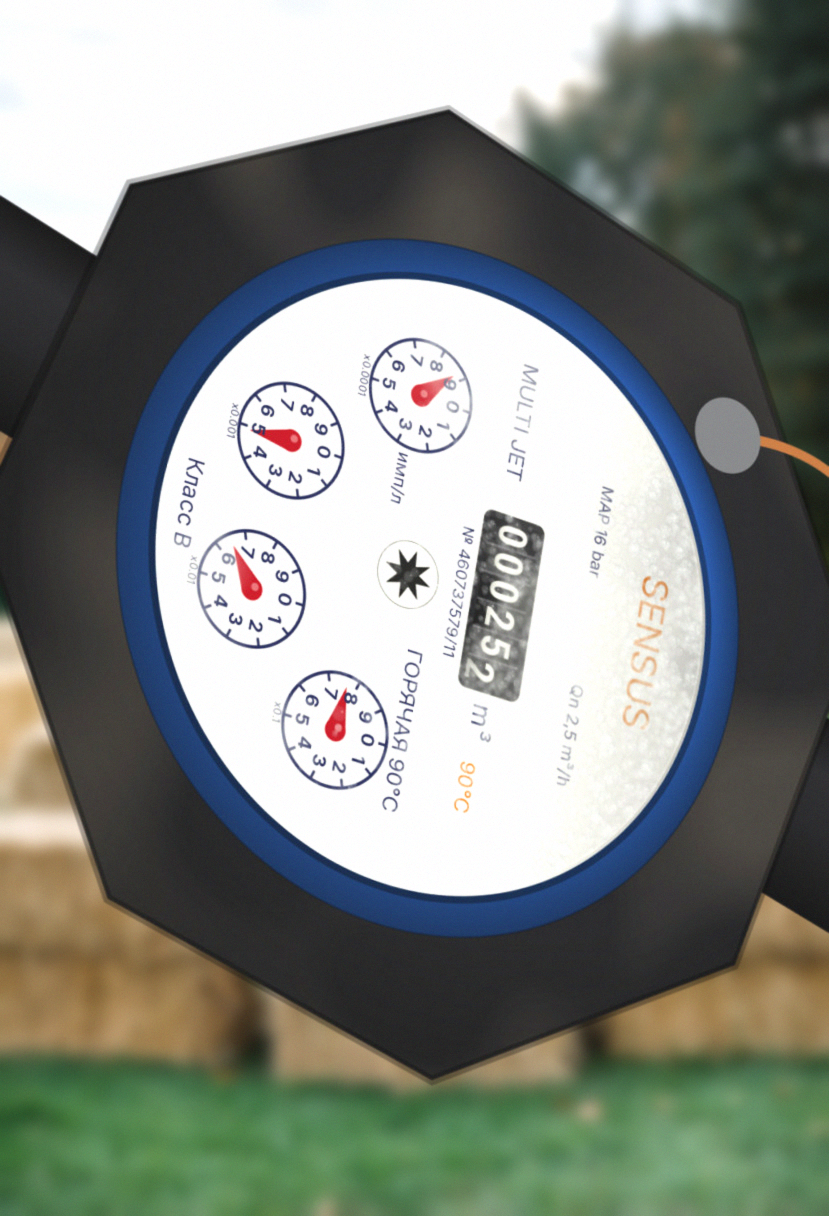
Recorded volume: 251.7648 m³
